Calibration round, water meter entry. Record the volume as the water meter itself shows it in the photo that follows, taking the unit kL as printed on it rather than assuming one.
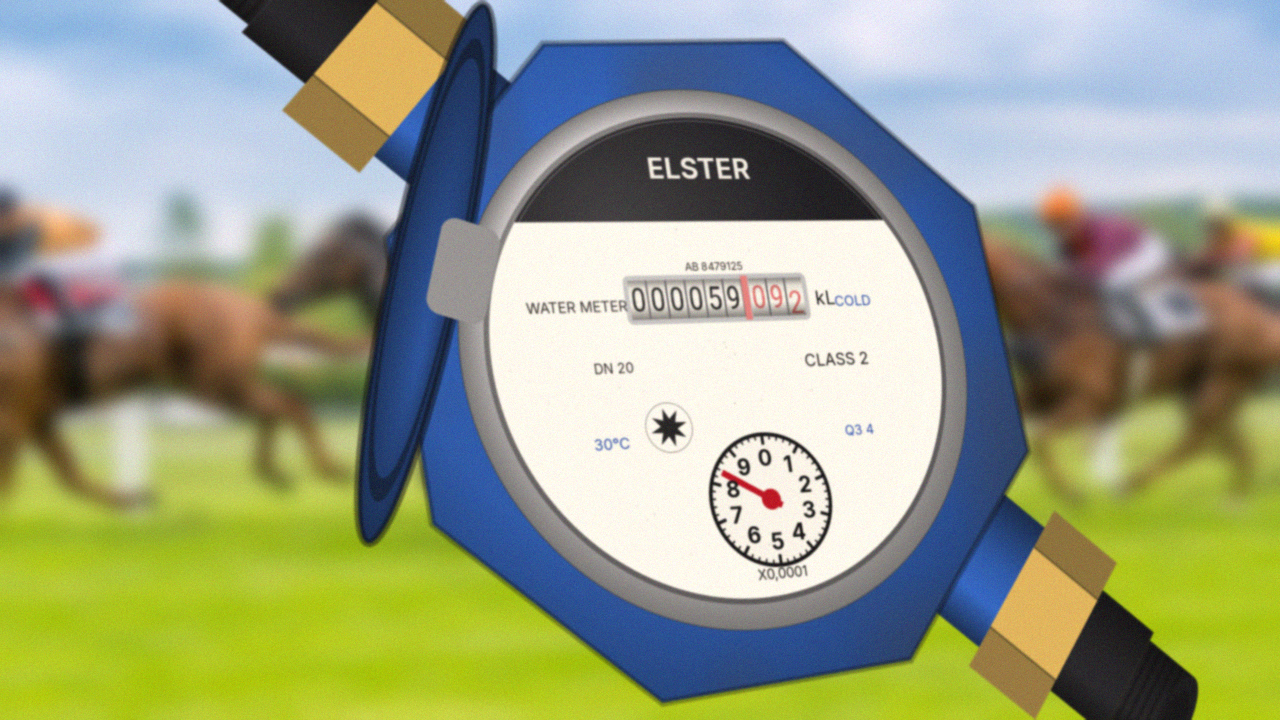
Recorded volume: 59.0918 kL
